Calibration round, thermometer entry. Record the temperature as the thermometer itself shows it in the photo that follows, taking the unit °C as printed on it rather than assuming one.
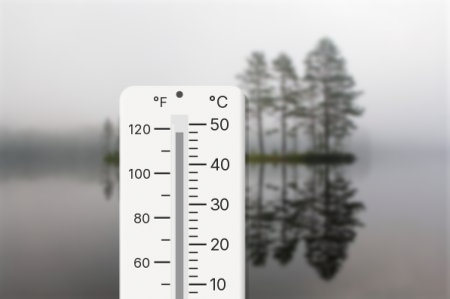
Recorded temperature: 48 °C
